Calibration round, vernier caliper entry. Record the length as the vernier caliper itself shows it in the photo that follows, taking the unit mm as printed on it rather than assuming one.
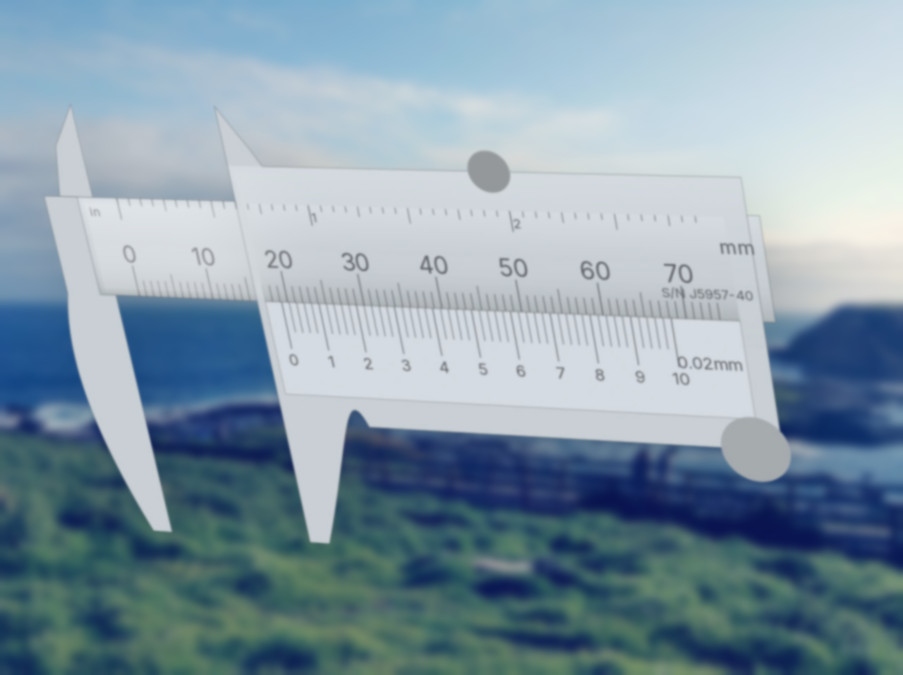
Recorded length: 19.2 mm
